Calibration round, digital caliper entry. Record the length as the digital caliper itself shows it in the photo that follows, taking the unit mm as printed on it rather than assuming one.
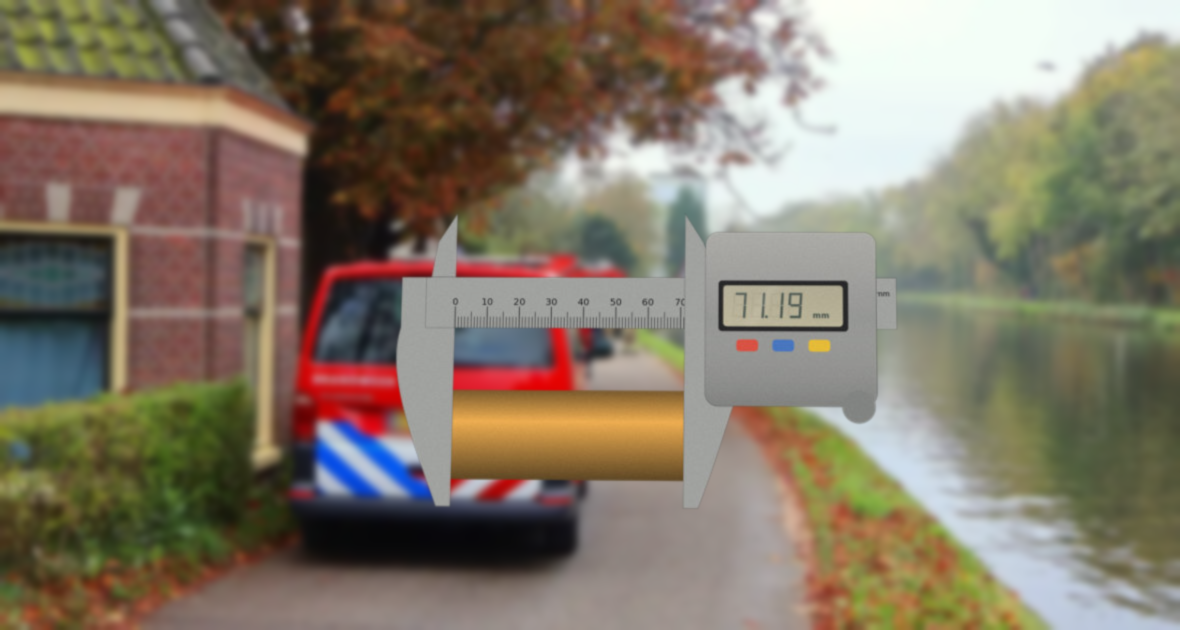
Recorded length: 71.19 mm
